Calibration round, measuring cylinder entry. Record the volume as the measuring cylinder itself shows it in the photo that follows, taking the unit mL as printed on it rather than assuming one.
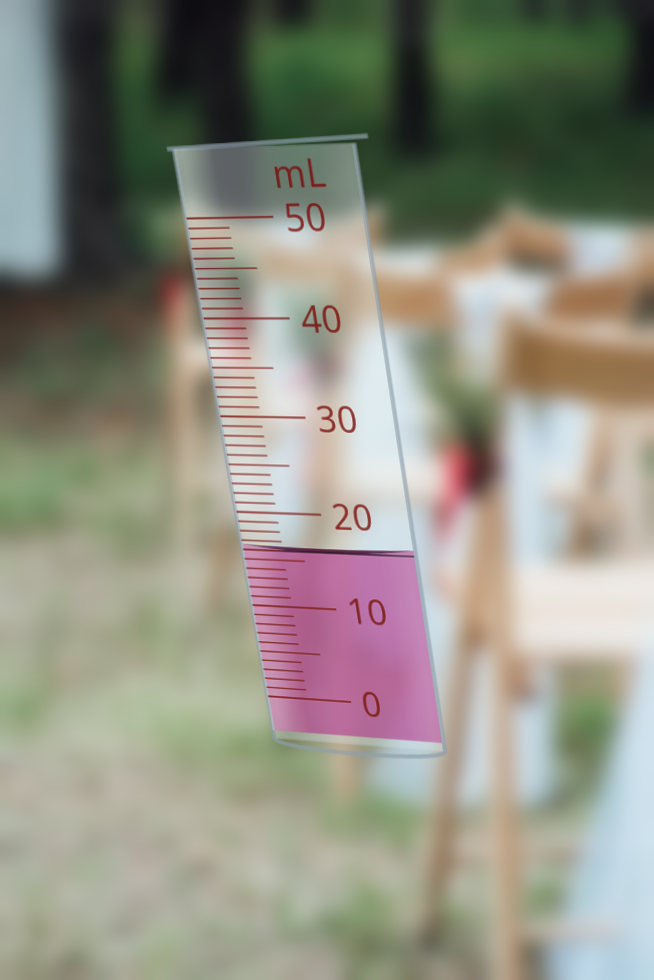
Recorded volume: 16 mL
